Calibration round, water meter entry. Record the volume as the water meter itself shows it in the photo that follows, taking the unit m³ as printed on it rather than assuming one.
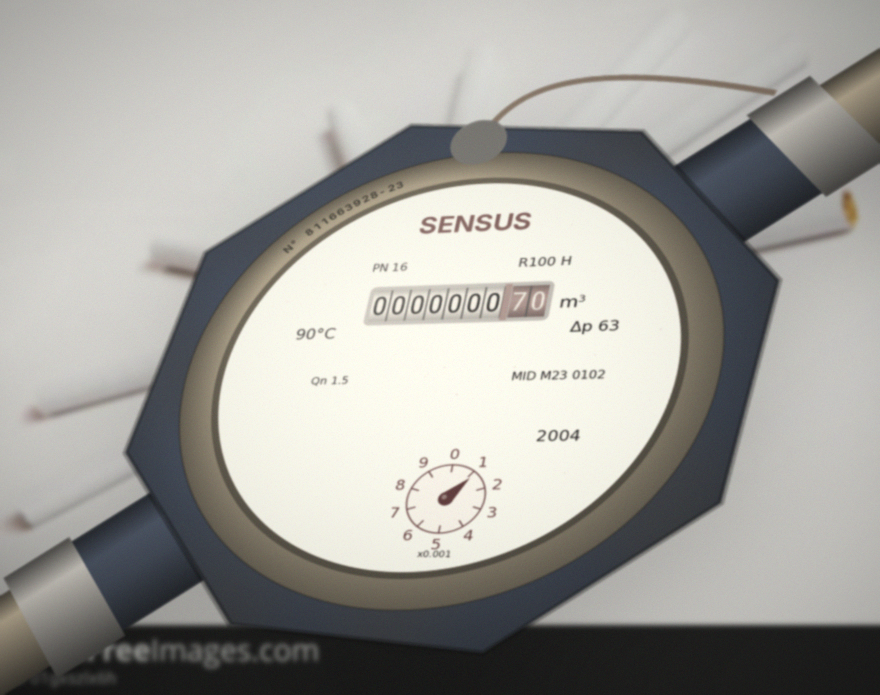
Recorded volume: 0.701 m³
